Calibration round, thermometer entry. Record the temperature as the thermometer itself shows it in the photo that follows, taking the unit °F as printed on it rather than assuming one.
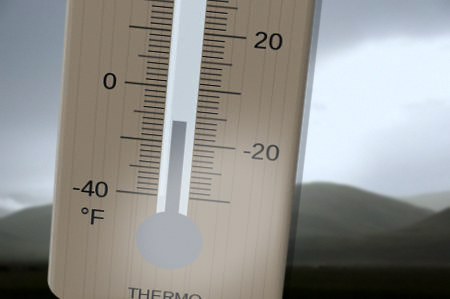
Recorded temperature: -12 °F
